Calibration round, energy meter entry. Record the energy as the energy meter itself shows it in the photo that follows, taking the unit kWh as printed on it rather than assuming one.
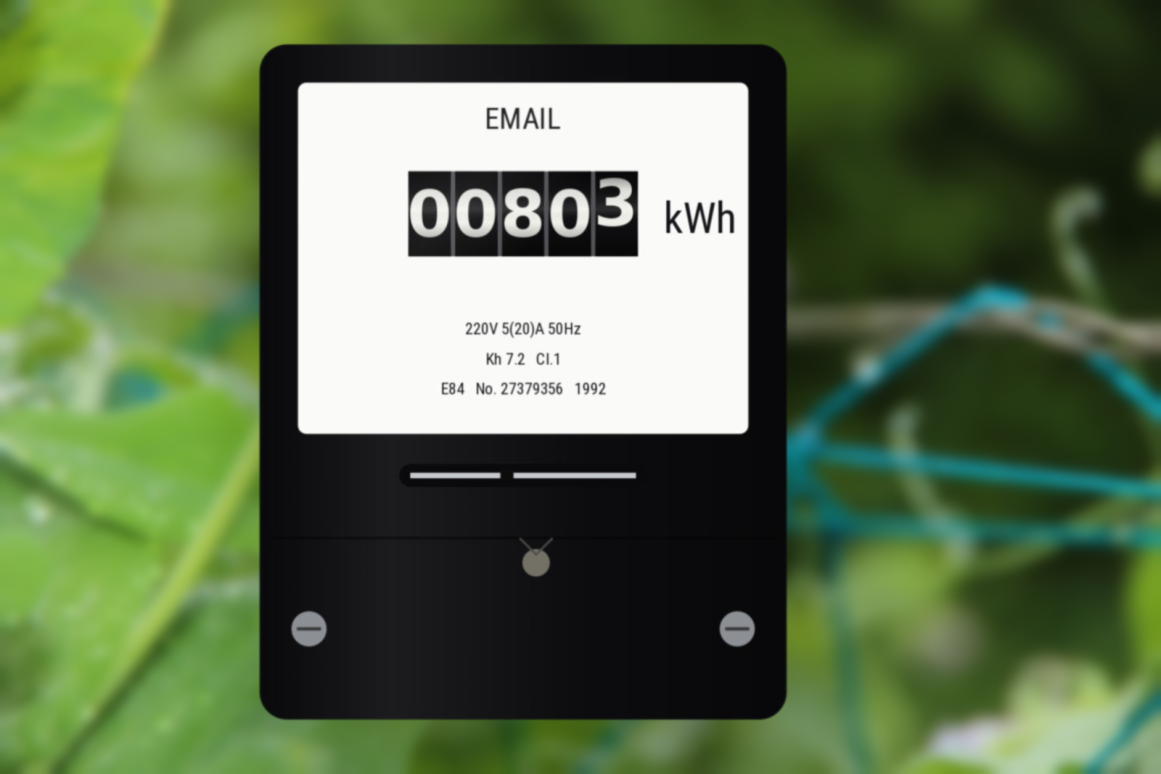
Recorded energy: 803 kWh
